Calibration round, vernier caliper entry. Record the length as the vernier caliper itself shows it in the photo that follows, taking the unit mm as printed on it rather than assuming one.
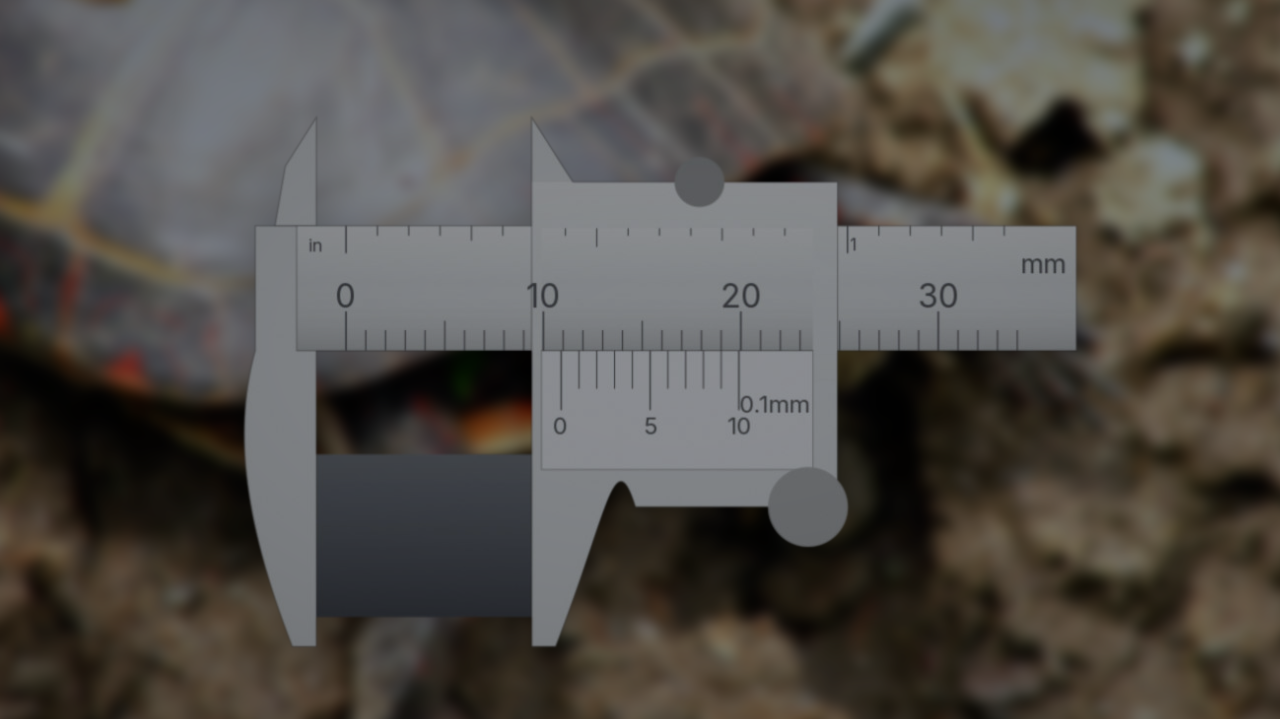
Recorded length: 10.9 mm
